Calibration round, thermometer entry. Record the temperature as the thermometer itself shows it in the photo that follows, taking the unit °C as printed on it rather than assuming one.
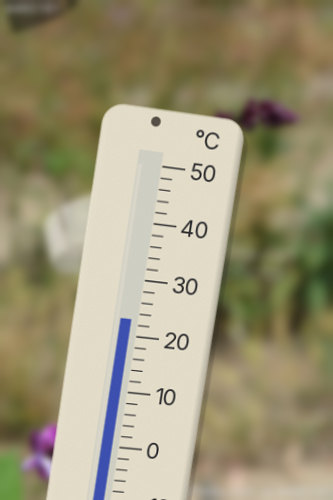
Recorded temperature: 23 °C
